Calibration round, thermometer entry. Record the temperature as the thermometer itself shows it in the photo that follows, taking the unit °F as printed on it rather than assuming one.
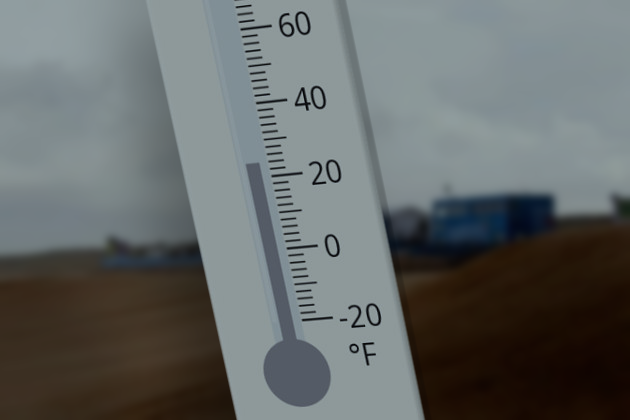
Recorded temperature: 24 °F
